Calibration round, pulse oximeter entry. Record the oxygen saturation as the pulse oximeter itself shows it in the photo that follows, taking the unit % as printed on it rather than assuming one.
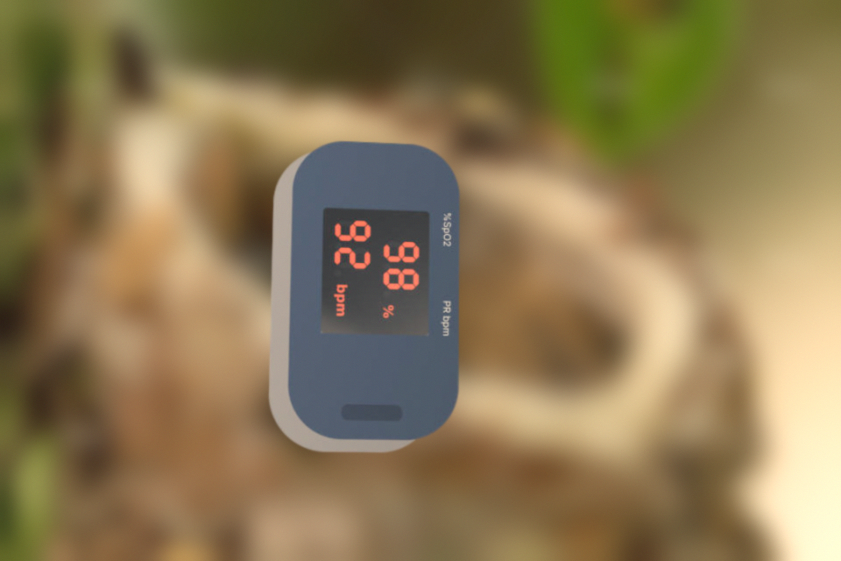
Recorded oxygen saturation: 98 %
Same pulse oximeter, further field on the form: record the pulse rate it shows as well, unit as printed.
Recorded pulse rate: 92 bpm
